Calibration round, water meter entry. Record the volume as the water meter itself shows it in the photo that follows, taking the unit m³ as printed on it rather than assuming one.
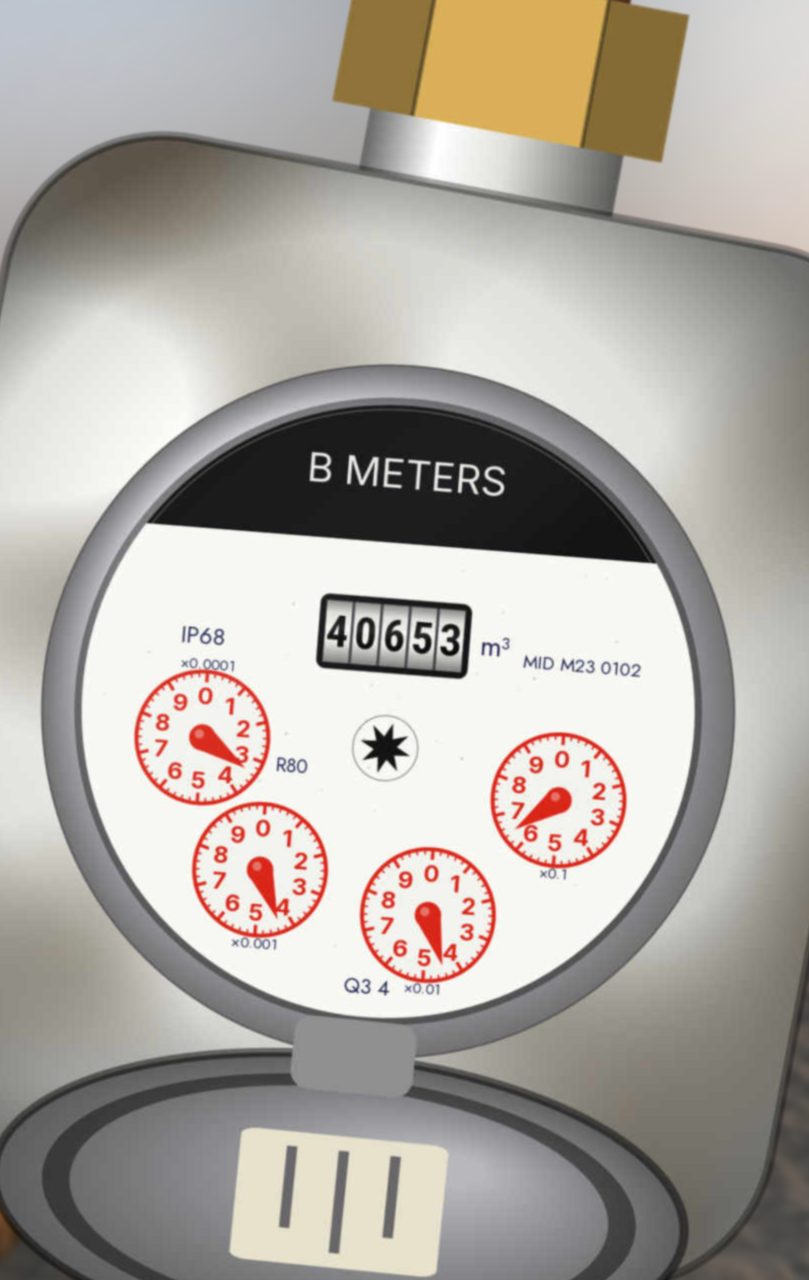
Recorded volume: 40653.6443 m³
